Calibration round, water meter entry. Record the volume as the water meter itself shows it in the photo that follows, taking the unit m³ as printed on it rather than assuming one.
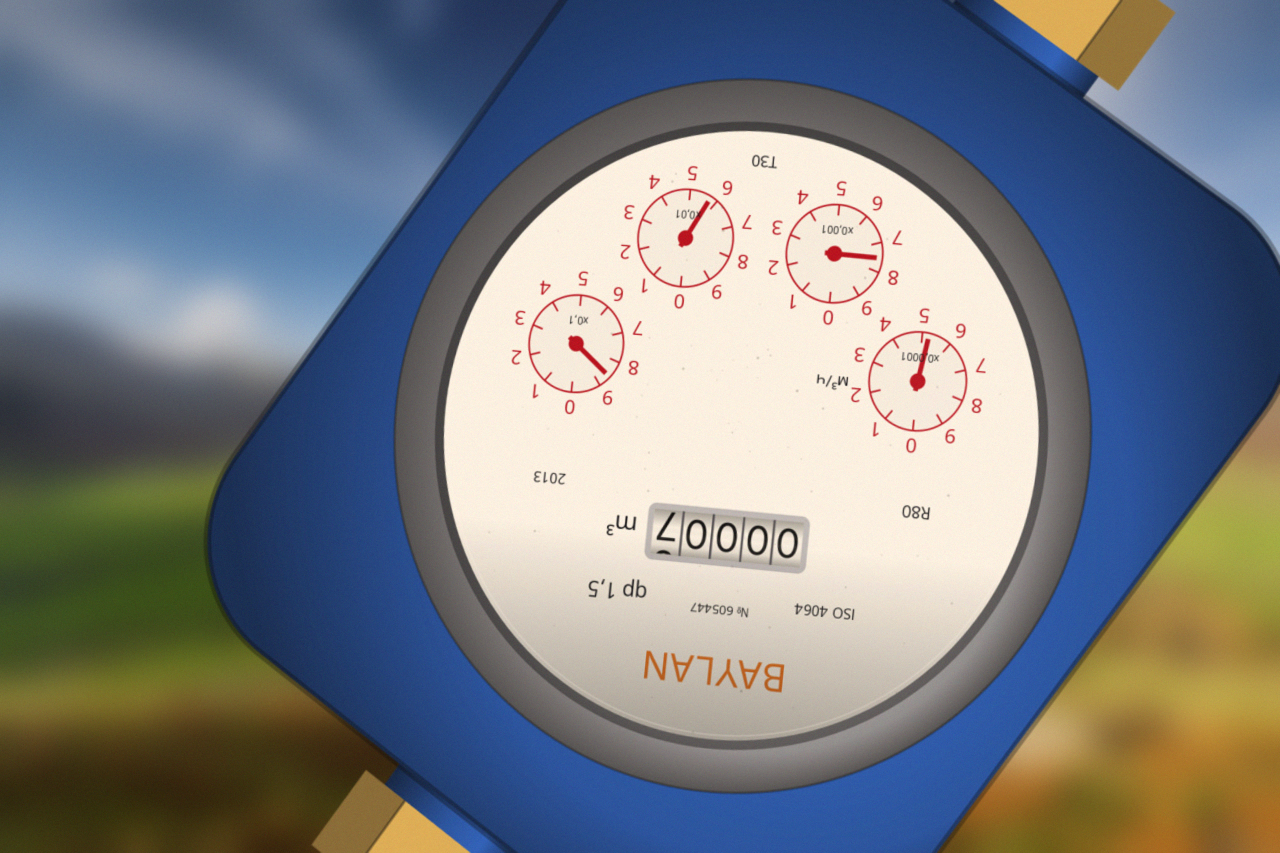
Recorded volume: 6.8575 m³
